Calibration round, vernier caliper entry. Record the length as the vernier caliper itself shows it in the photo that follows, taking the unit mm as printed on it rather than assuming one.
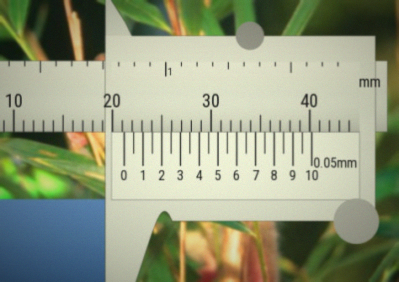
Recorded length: 21.2 mm
